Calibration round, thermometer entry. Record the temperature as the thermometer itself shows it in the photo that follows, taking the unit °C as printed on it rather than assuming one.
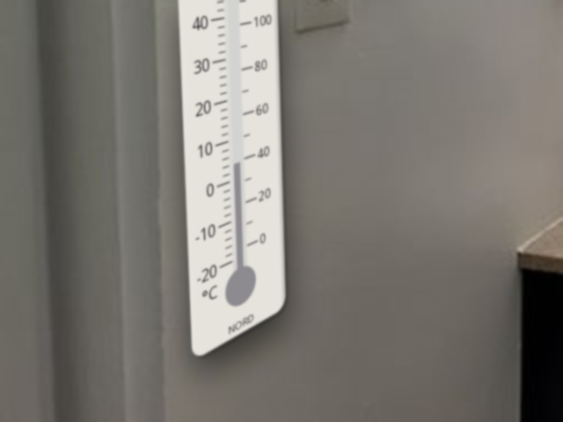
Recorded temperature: 4 °C
